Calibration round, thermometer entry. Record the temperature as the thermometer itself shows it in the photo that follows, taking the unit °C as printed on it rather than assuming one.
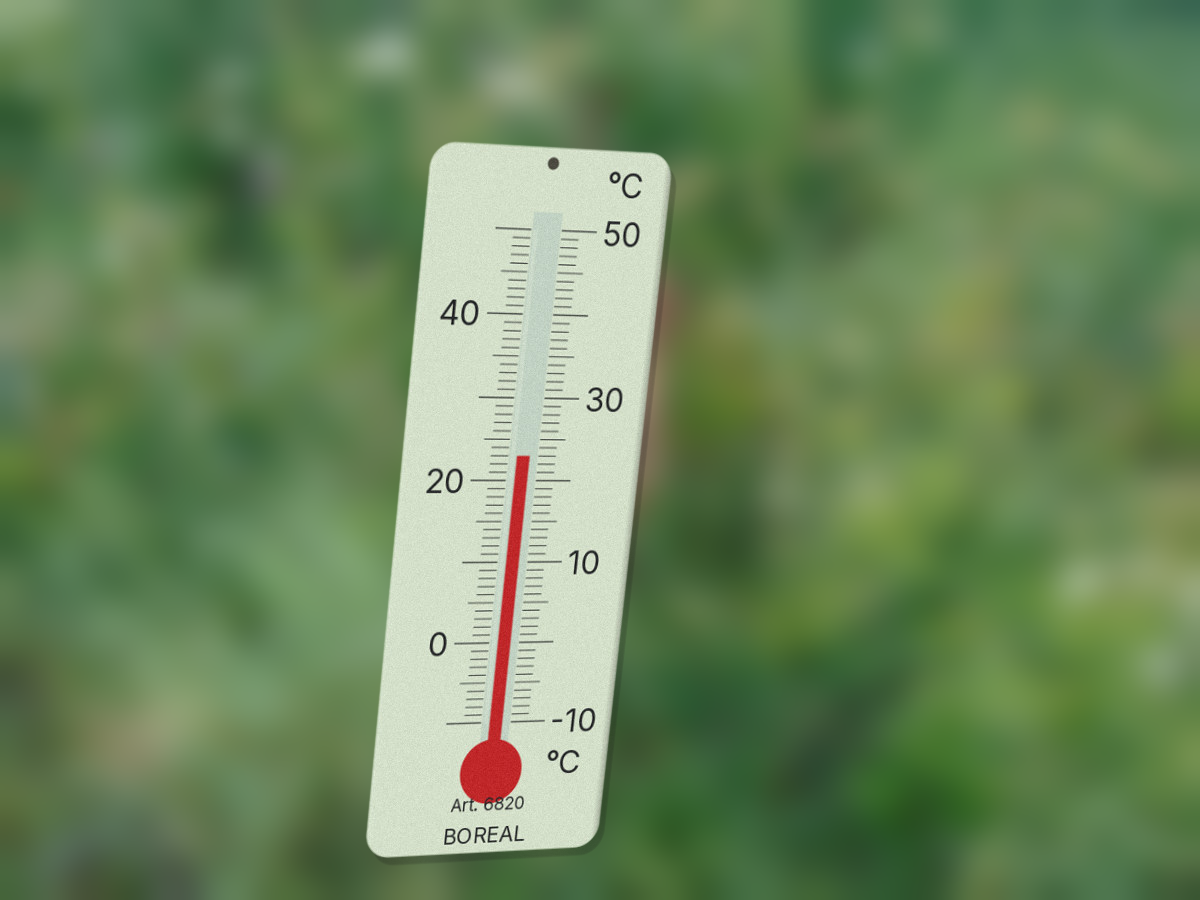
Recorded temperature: 23 °C
